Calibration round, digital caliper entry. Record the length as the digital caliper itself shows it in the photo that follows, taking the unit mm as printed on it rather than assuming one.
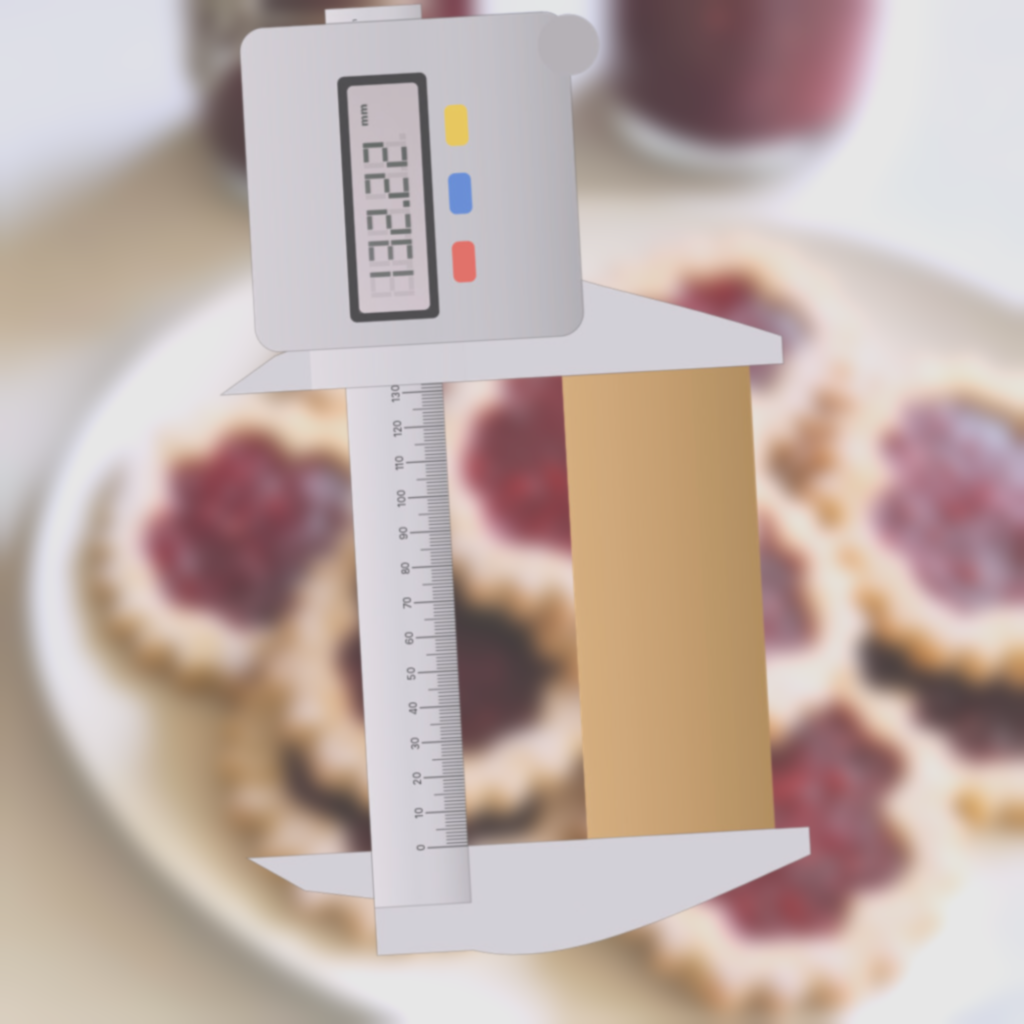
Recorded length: 132.22 mm
